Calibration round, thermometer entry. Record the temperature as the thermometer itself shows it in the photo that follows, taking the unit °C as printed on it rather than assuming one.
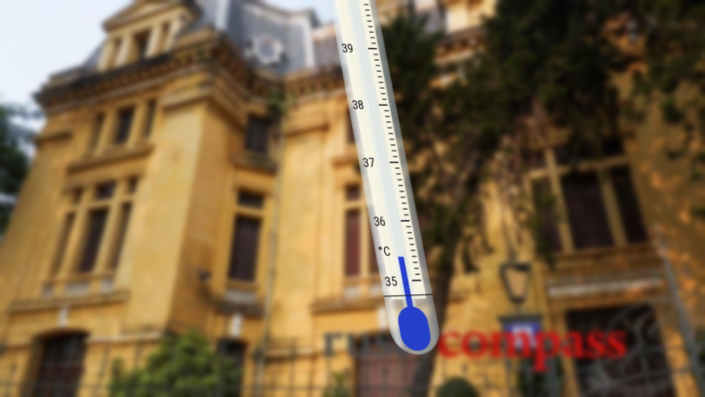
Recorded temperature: 35.4 °C
